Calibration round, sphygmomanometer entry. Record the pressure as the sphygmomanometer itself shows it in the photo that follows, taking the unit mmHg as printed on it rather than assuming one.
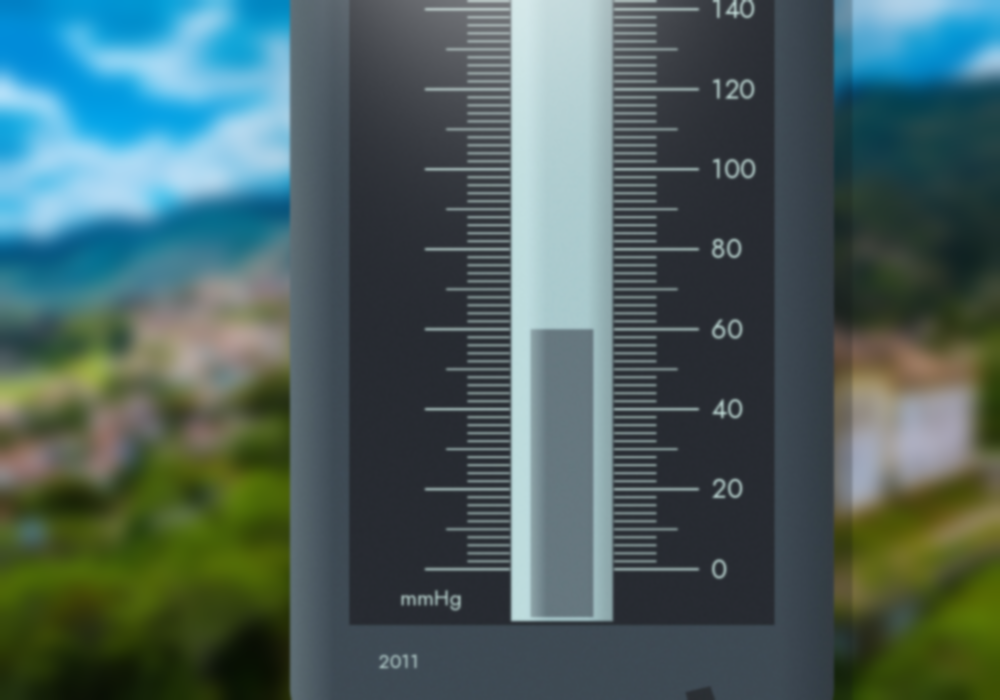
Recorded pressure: 60 mmHg
